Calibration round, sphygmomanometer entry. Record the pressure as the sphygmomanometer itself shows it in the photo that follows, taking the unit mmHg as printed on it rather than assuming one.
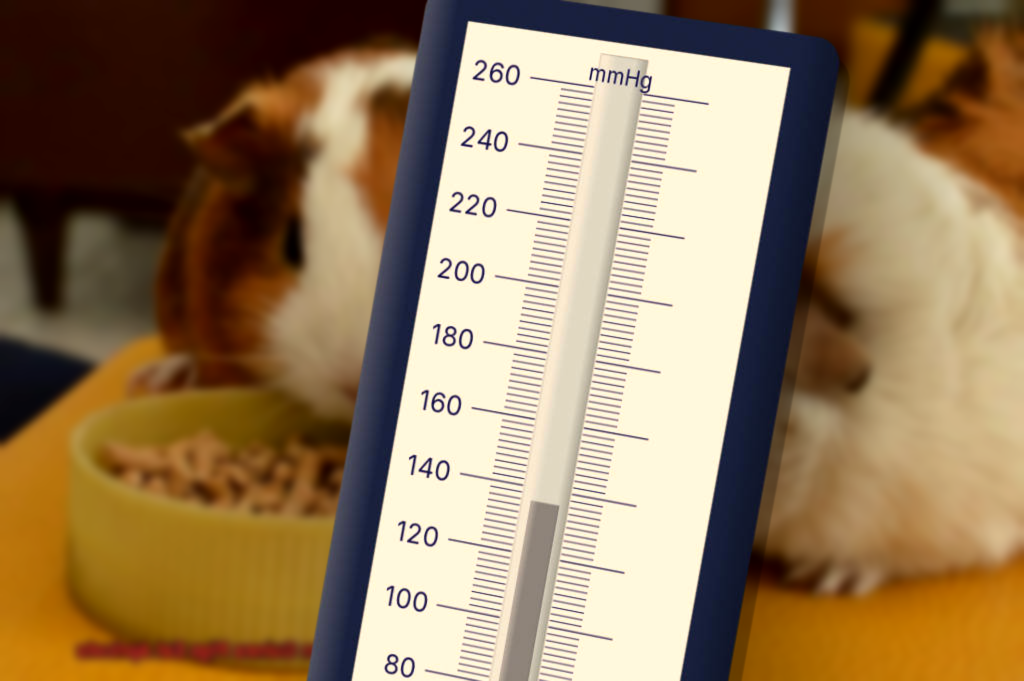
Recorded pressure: 136 mmHg
